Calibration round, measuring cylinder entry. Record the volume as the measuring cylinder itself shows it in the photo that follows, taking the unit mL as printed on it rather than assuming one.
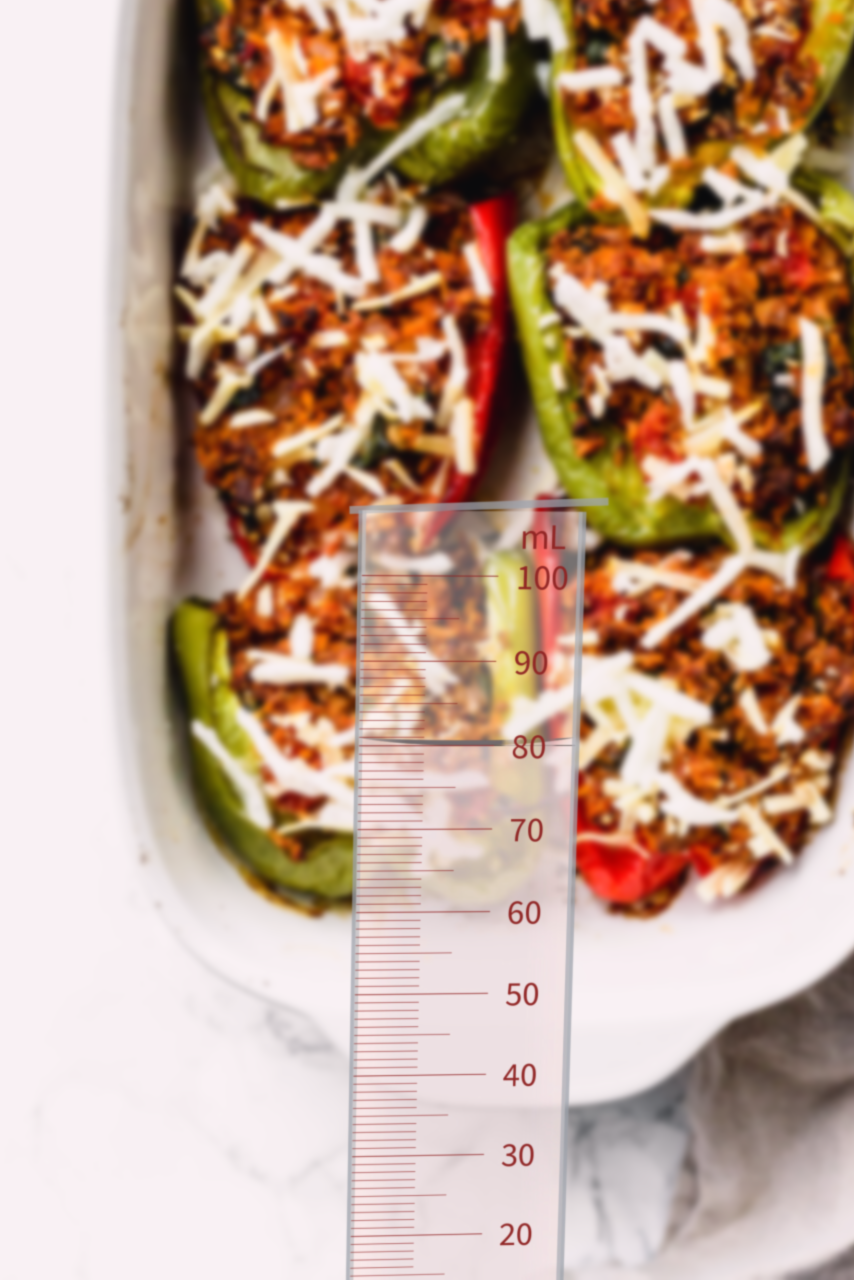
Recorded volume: 80 mL
